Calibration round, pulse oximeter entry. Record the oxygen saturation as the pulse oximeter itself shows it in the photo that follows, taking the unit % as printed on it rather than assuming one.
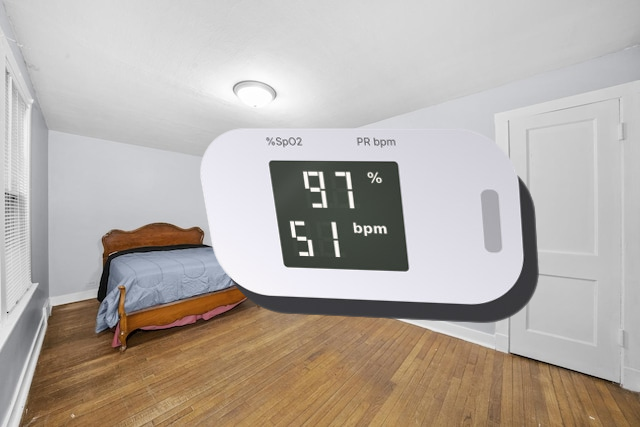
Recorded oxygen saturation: 97 %
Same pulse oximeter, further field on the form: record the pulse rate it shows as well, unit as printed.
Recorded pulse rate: 51 bpm
